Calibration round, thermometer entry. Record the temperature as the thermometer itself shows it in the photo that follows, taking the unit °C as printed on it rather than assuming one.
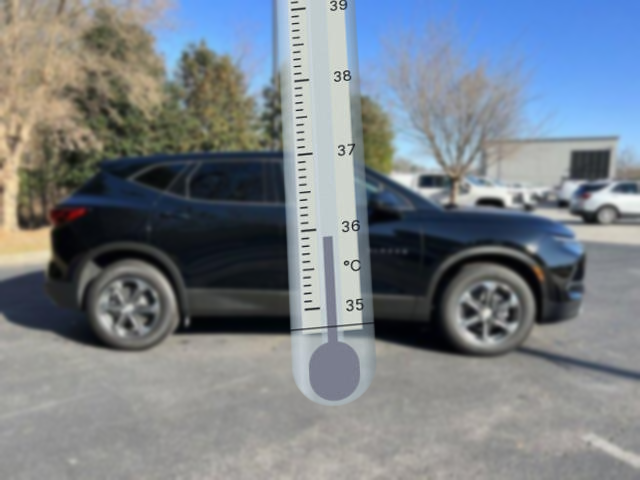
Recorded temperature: 35.9 °C
